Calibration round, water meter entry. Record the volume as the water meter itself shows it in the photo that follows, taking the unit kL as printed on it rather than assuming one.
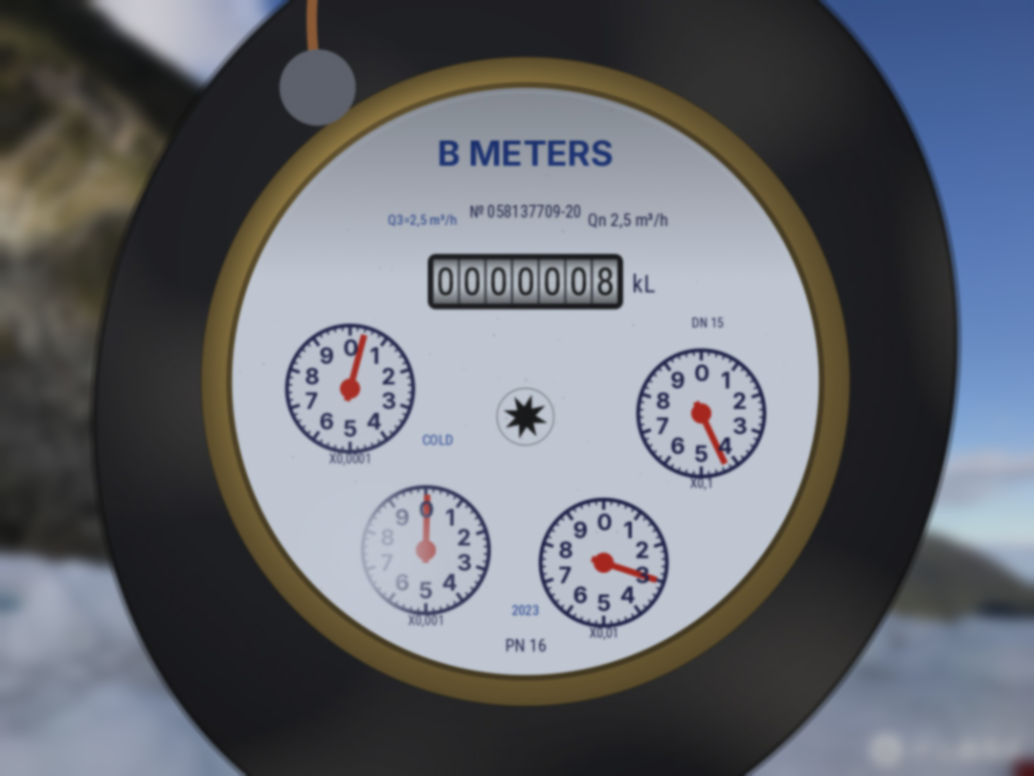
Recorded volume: 8.4300 kL
